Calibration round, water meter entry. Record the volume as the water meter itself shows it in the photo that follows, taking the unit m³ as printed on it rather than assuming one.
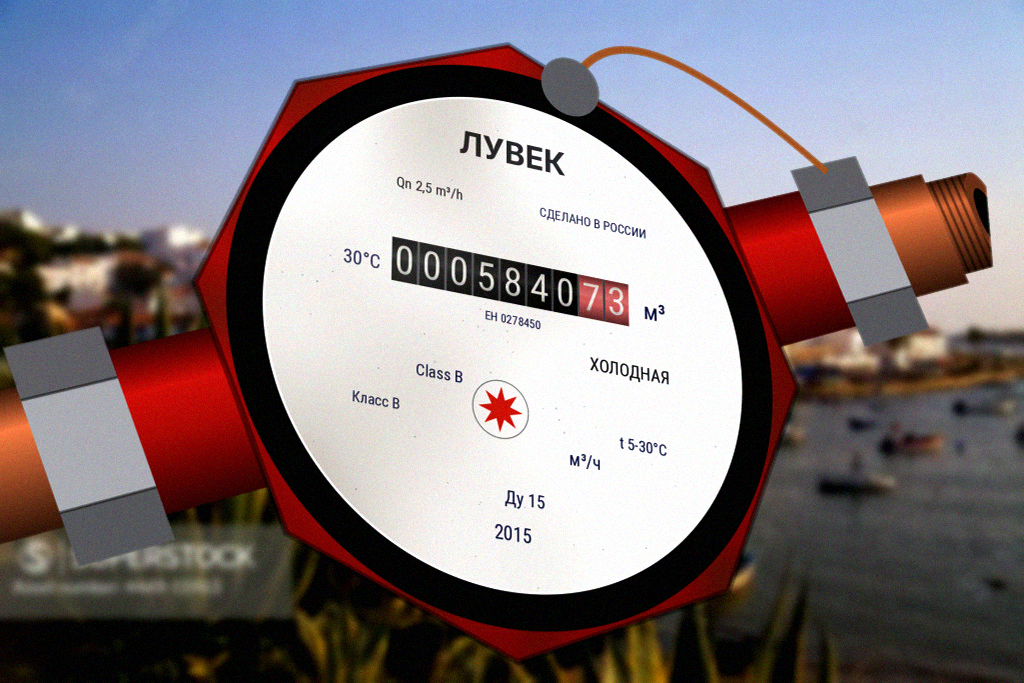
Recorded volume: 5840.73 m³
